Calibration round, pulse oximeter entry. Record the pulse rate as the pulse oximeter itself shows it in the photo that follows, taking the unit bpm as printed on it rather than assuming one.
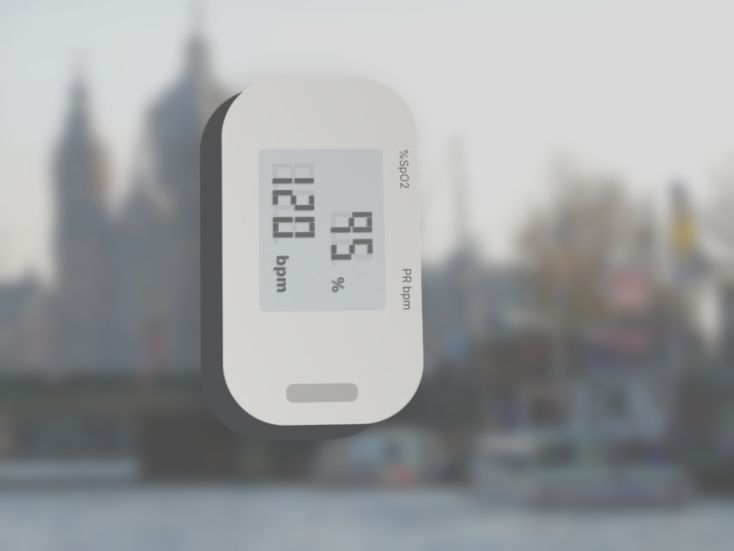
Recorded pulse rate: 120 bpm
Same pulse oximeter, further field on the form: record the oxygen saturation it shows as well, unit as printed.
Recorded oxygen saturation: 95 %
